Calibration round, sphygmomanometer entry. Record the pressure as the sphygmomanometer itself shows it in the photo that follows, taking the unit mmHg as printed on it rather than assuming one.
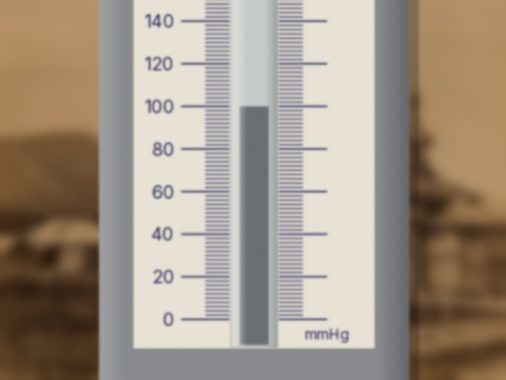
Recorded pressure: 100 mmHg
